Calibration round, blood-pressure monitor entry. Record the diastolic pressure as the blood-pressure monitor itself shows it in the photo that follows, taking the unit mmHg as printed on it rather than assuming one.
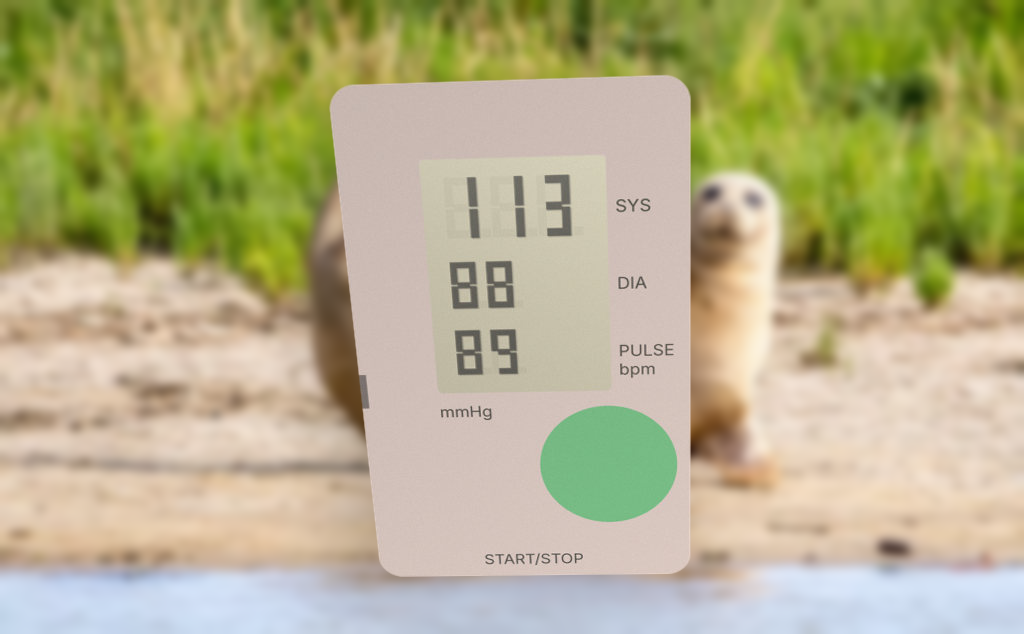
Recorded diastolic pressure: 88 mmHg
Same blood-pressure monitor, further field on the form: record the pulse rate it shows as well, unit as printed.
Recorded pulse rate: 89 bpm
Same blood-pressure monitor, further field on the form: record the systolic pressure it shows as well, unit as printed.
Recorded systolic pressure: 113 mmHg
